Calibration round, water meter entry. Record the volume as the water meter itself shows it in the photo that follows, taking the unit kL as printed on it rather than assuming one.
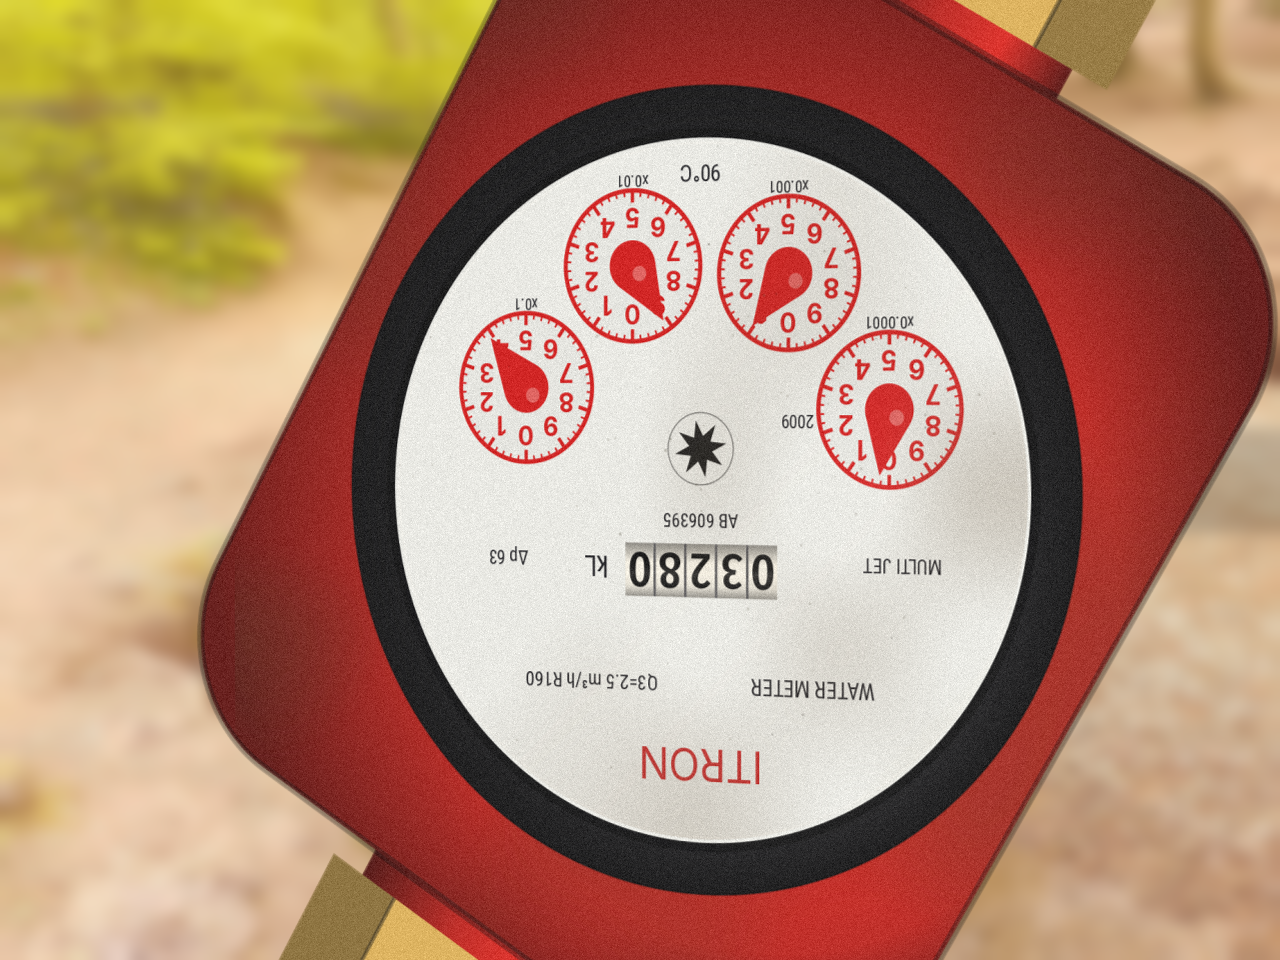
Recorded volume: 3280.3910 kL
